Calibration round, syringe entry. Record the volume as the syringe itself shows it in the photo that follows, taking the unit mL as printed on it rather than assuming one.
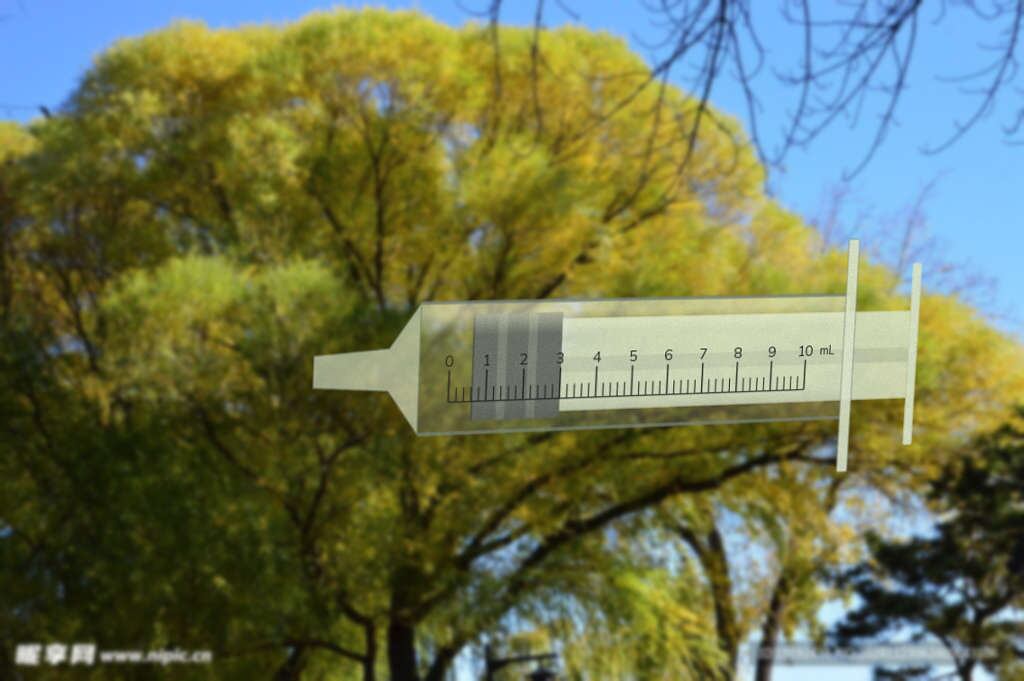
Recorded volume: 0.6 mL
